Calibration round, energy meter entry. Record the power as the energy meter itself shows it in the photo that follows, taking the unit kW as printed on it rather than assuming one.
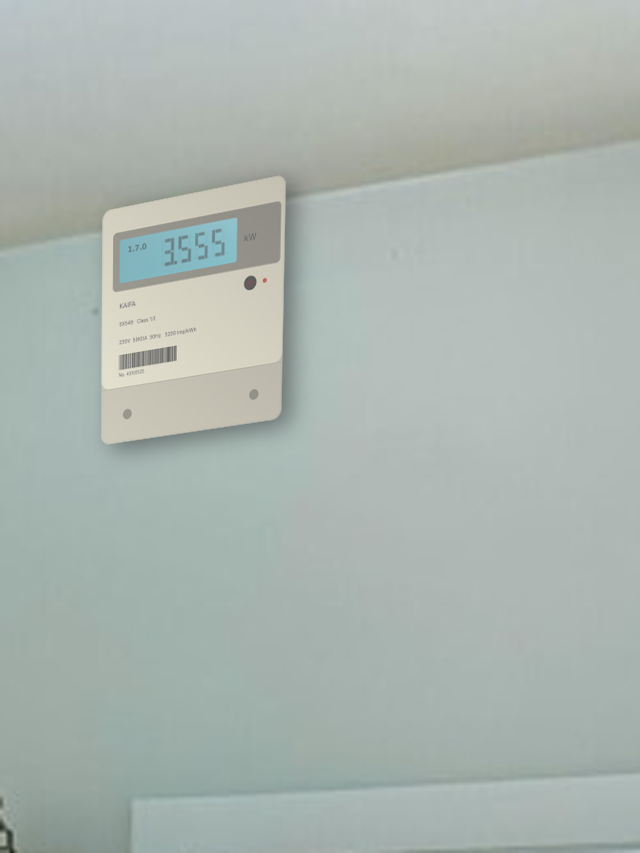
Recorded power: 3.555 kW
